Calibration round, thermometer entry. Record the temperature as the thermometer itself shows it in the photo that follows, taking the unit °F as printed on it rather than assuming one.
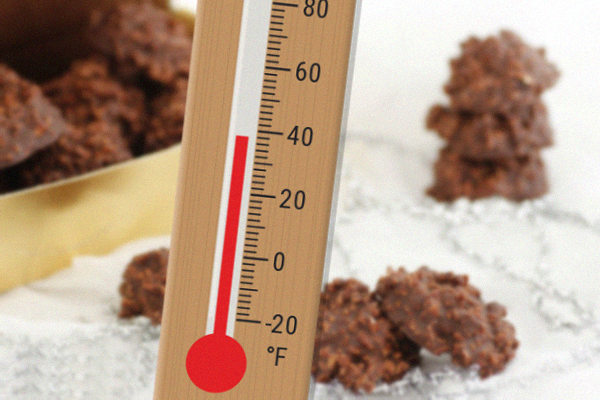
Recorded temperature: 38 °F
